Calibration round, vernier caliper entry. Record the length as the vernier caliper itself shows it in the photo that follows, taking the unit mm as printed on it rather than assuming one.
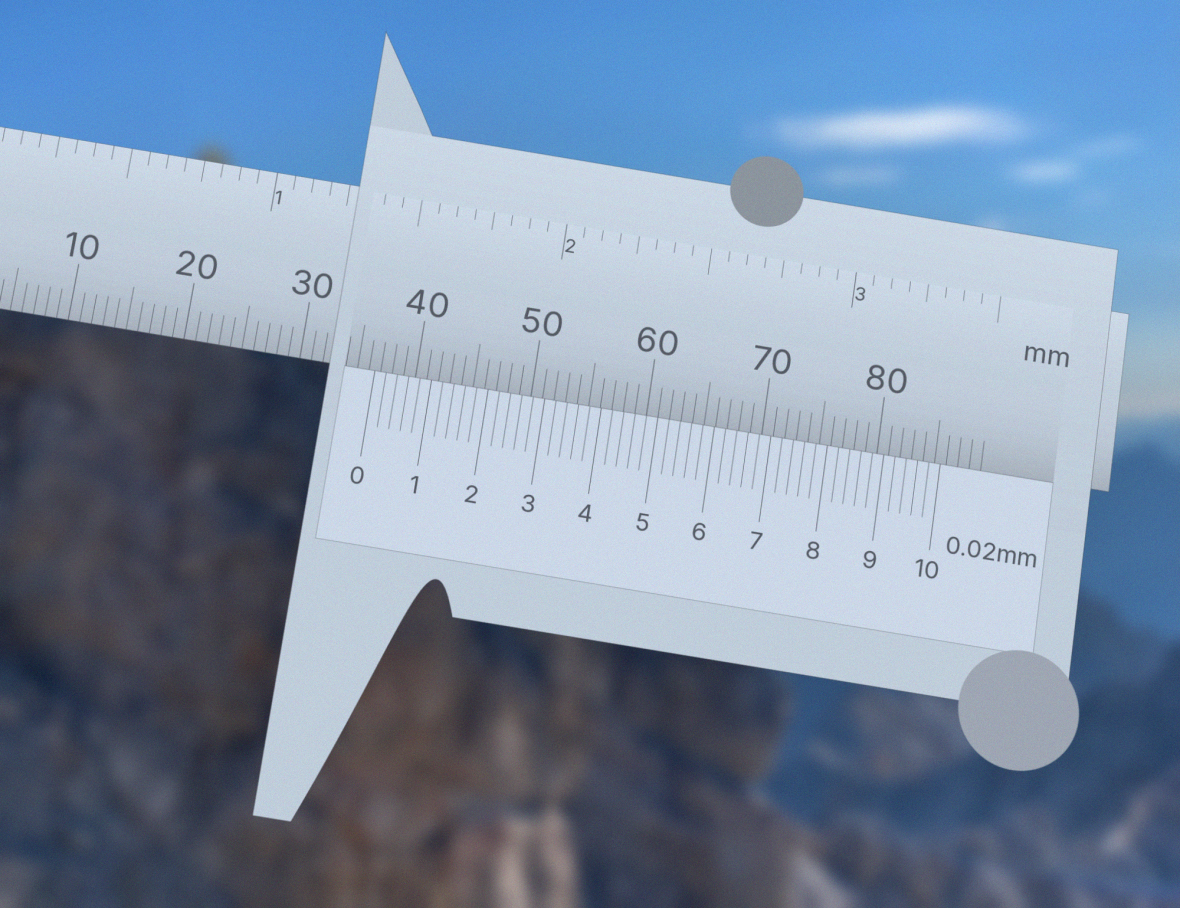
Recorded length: 36.5 mm
